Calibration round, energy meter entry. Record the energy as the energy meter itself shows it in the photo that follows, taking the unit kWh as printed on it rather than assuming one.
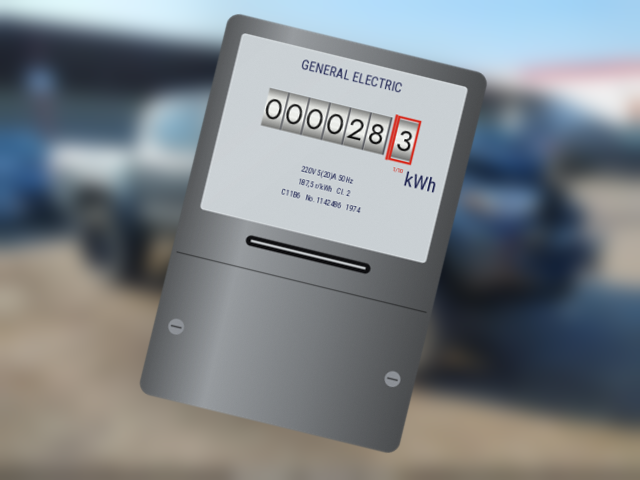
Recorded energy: 28.3 kWh
